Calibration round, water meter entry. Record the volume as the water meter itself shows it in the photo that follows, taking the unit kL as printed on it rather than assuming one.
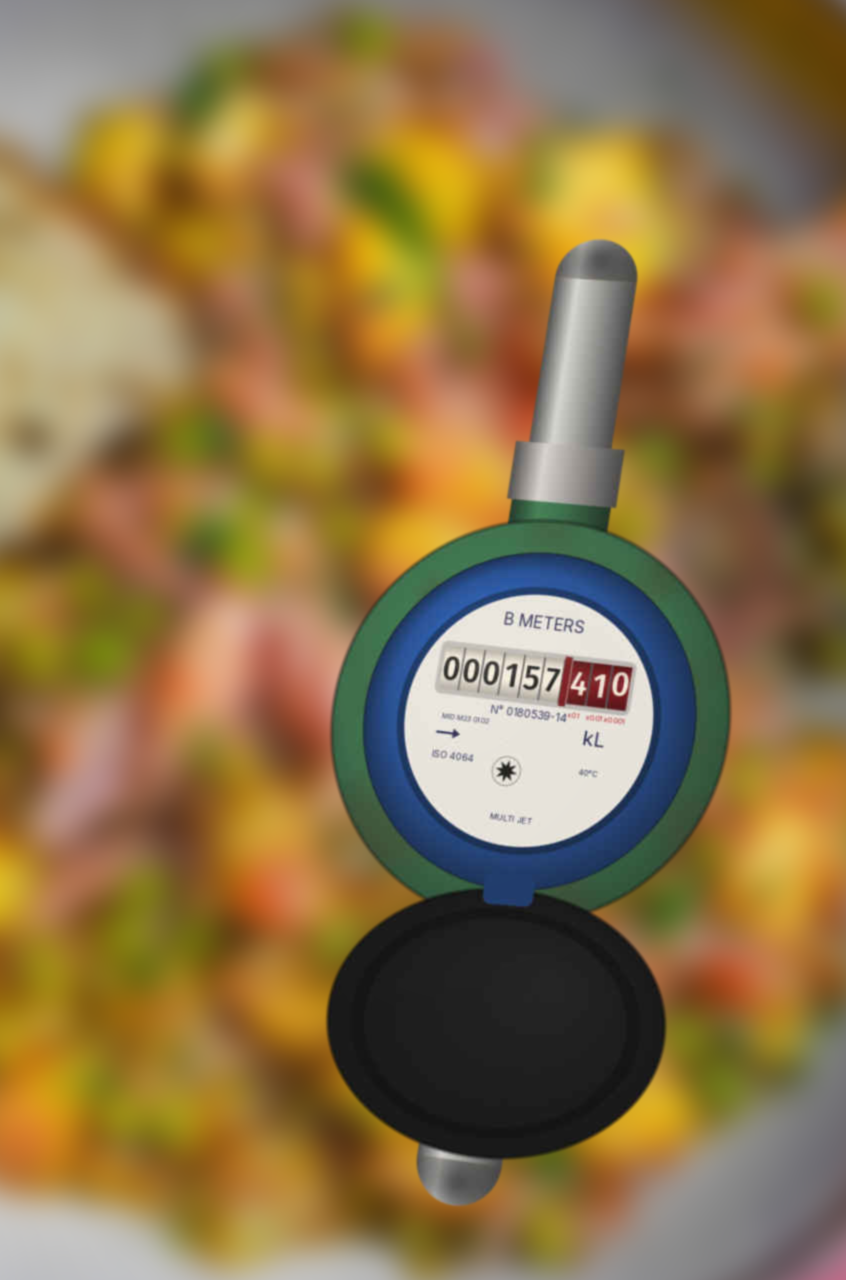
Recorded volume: 157.410 kL
